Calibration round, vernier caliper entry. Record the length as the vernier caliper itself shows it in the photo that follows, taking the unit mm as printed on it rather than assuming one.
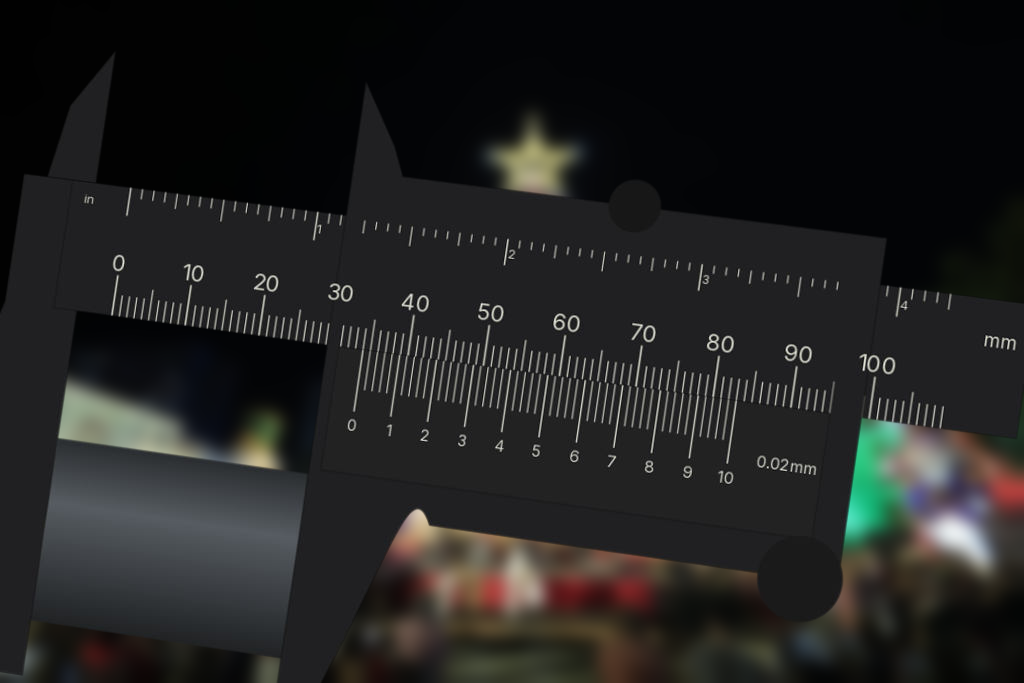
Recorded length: 34.0 mm
